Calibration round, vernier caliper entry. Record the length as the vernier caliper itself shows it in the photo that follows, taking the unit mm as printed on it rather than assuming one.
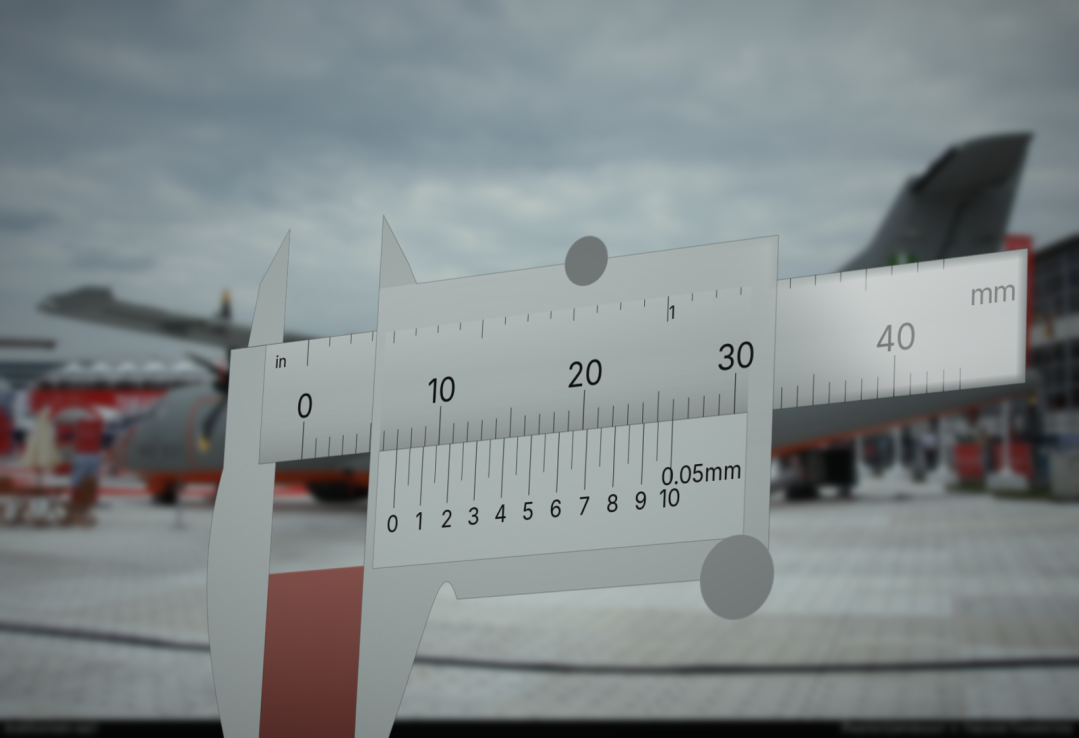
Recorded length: 7.0 mm
